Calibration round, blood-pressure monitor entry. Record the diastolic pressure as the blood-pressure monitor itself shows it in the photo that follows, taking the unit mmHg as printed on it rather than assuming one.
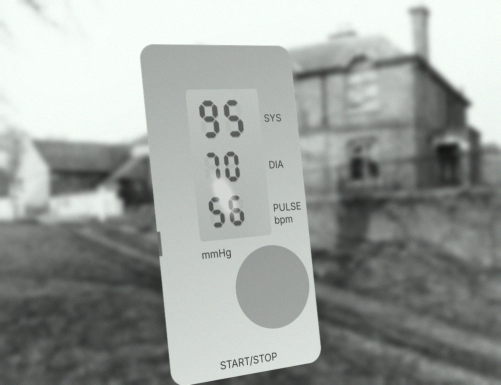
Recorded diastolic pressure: 70 mmHg
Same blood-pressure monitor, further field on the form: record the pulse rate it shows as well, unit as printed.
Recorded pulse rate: 56 bpm
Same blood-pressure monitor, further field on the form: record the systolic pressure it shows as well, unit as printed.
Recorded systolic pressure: 95 mmHg
